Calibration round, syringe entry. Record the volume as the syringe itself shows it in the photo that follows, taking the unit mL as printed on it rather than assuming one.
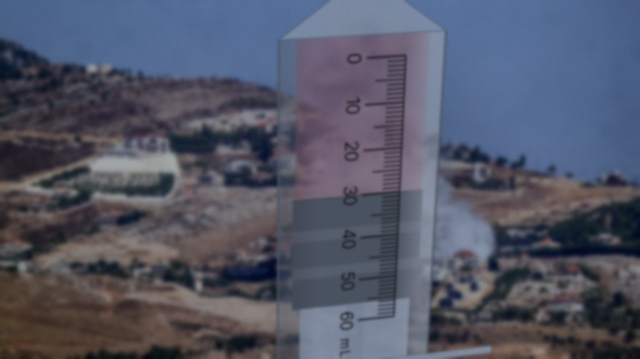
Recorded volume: 30 mL
